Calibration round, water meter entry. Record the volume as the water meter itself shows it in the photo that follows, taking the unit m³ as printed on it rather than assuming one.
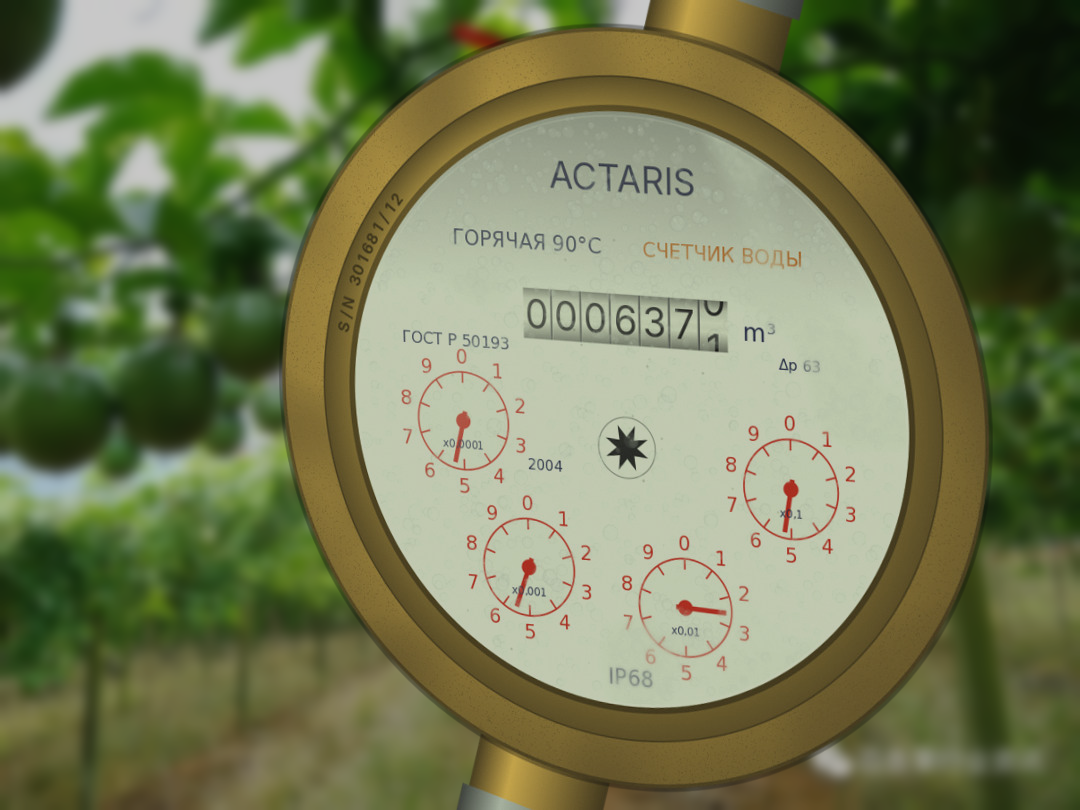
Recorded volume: 6370.5255 m³
